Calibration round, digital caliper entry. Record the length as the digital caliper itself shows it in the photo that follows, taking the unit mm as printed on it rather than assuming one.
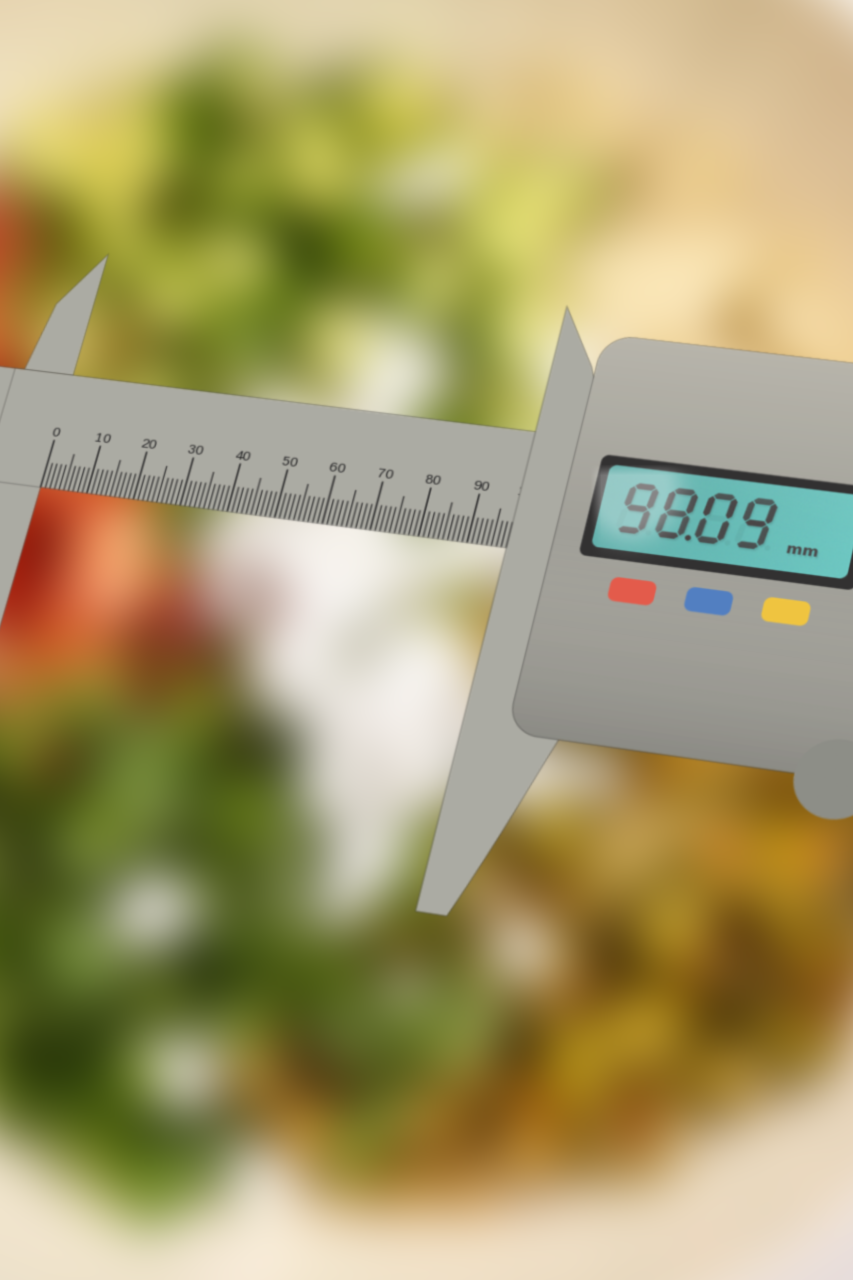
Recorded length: 98.09 mm
